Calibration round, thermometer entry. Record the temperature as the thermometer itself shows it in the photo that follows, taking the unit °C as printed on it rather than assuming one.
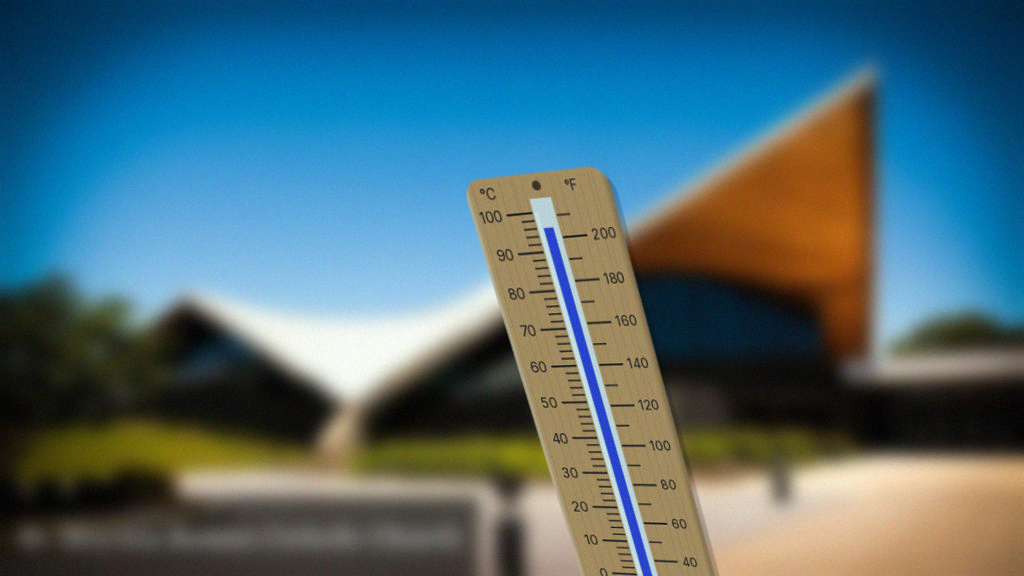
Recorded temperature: 96 °C
